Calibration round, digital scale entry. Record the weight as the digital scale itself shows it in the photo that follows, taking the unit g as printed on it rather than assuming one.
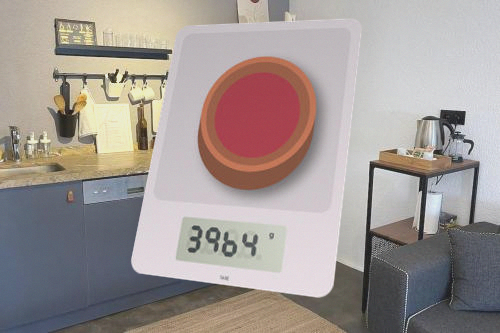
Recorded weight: 3964 g
